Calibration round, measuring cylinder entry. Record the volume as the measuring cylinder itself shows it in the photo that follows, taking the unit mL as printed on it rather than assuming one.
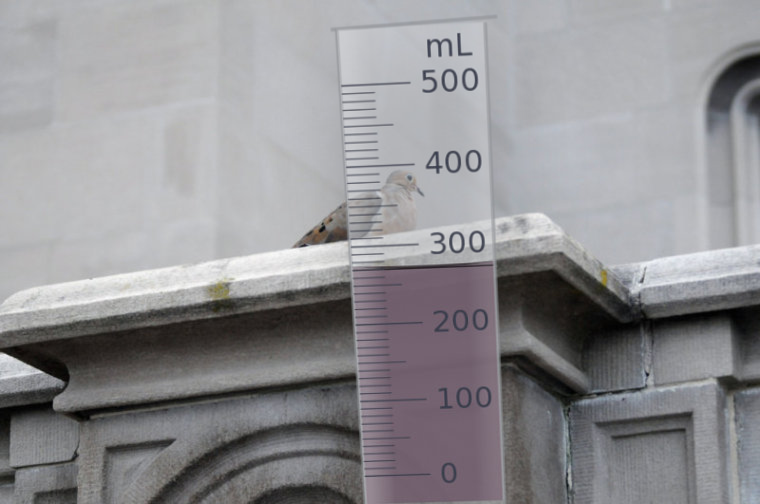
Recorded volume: 270 mL
